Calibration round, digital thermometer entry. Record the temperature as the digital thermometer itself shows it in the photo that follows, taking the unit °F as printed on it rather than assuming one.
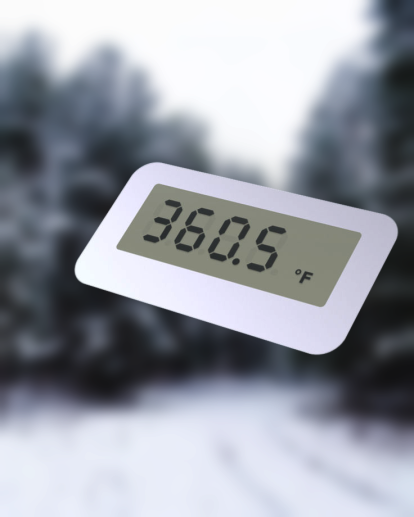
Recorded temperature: 360.5 °F
